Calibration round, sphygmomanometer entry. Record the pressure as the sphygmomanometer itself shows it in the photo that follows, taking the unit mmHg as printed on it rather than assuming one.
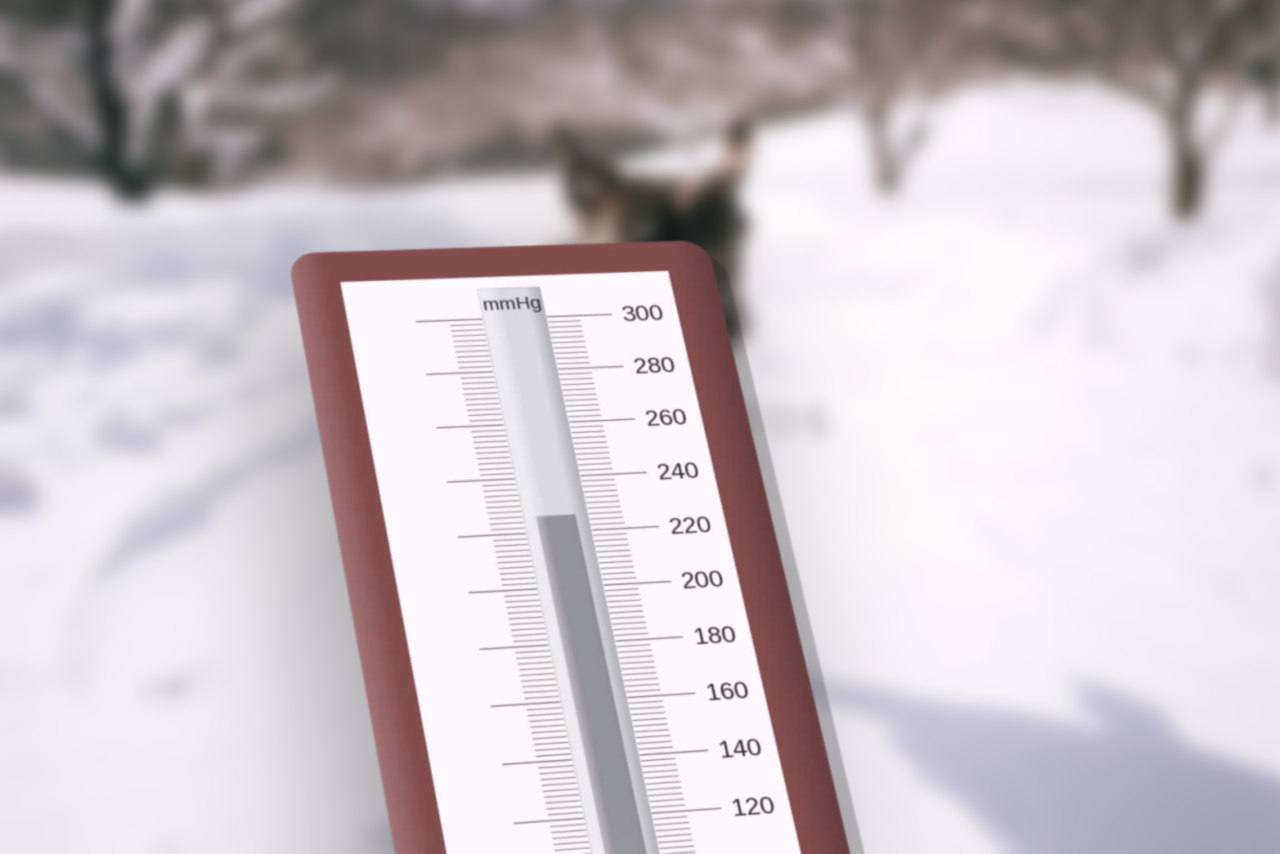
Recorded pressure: 226 mmHg
